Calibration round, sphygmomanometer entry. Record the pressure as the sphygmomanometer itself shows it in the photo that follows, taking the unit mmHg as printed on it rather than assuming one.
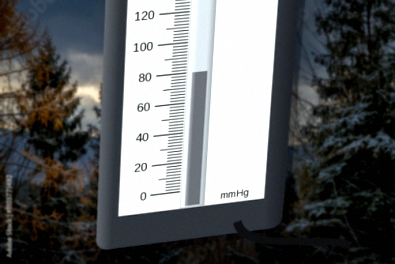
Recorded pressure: 80 mmHg
